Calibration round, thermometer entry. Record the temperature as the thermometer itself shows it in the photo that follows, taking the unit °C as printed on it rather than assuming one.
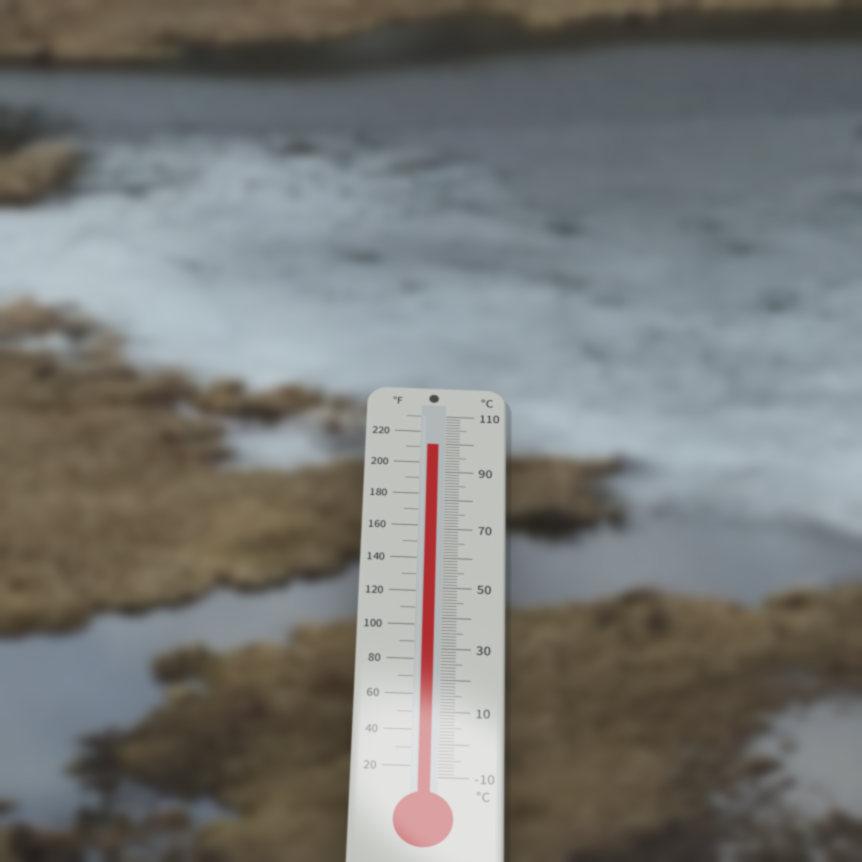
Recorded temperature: 100 °C
